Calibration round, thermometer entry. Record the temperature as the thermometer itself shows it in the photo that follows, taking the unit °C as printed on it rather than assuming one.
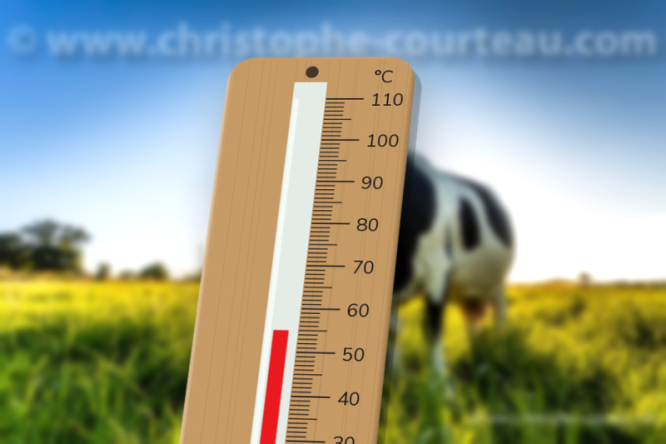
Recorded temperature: 55 °C
